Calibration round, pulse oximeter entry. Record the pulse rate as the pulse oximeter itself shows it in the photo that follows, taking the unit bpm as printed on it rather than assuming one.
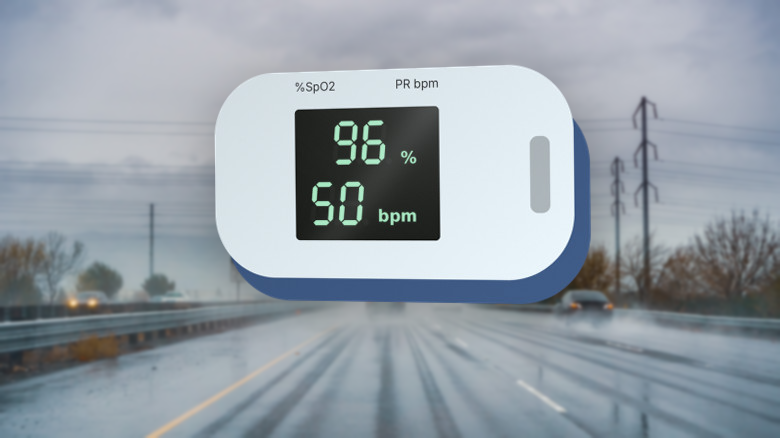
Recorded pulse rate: 50 bpm
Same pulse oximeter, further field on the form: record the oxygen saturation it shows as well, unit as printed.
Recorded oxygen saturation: 96 %
